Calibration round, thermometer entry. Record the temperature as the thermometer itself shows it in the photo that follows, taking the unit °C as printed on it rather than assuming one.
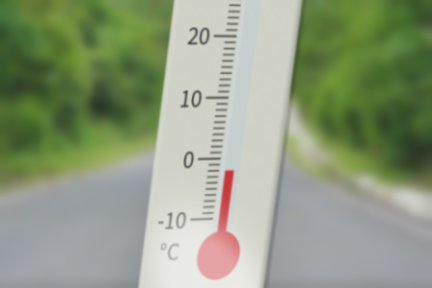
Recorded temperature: -2 °C
